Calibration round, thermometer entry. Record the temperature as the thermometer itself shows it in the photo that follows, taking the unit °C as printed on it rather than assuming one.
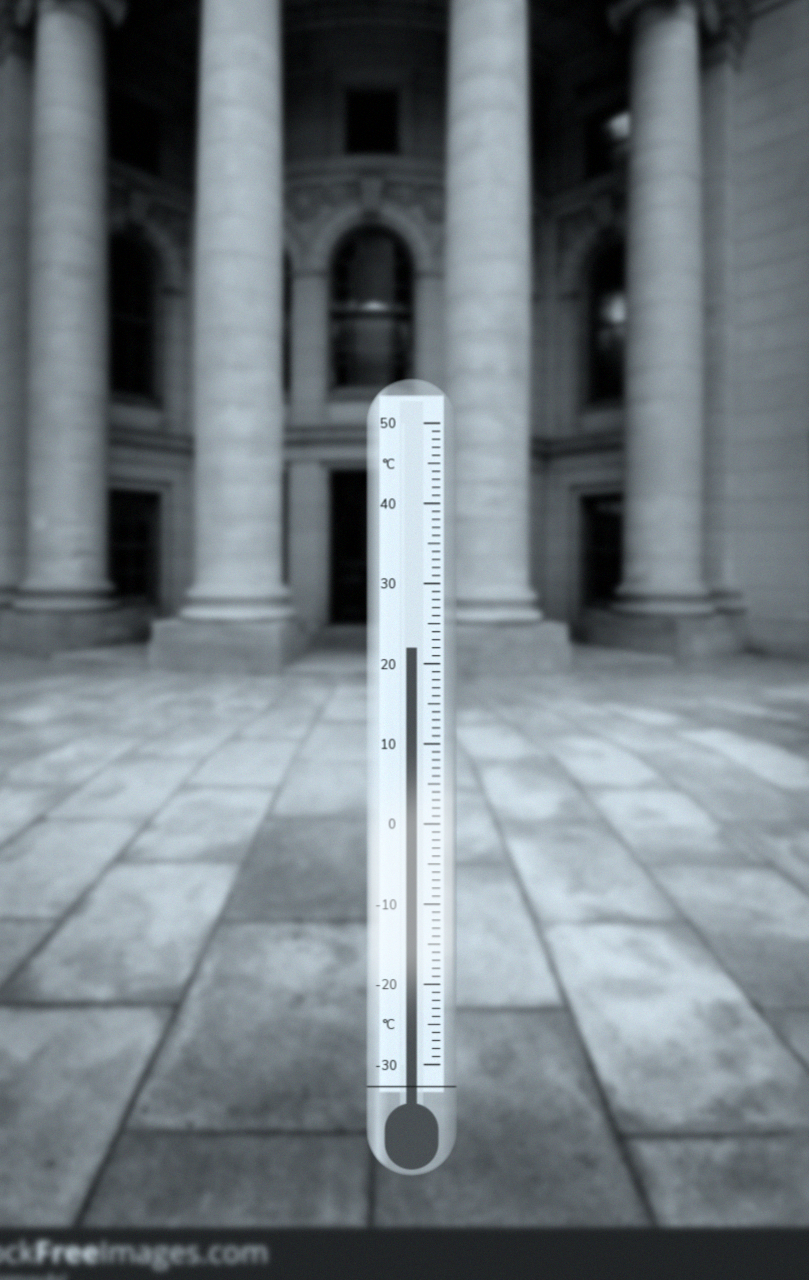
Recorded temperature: 22 °C
